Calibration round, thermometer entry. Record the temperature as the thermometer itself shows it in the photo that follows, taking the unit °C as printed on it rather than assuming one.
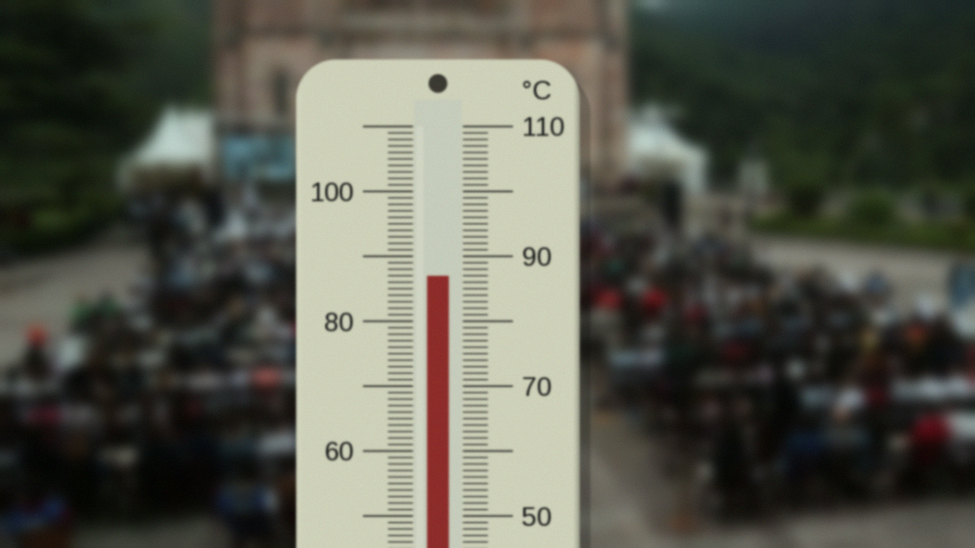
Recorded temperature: 87 °C
